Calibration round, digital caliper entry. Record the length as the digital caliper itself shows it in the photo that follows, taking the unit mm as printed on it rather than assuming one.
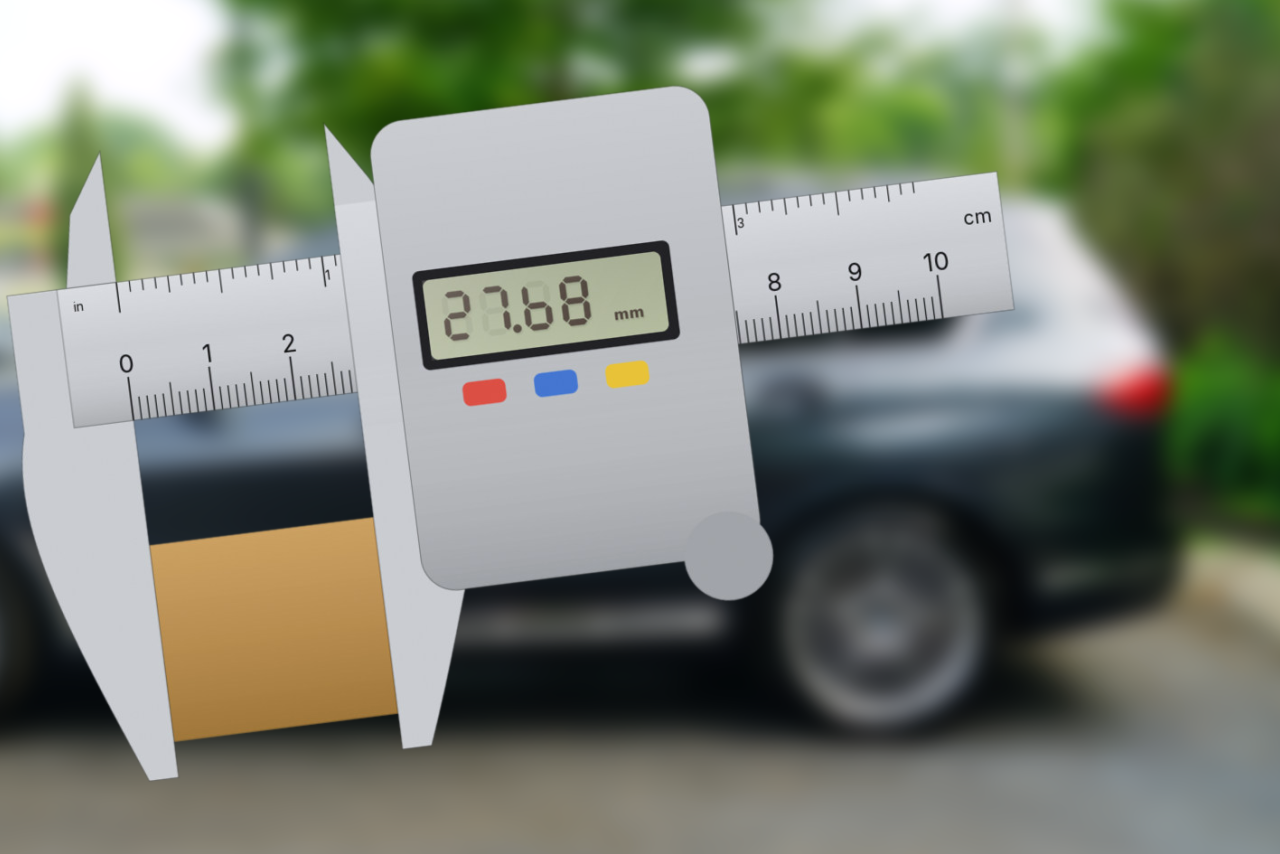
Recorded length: 27.68 mm
